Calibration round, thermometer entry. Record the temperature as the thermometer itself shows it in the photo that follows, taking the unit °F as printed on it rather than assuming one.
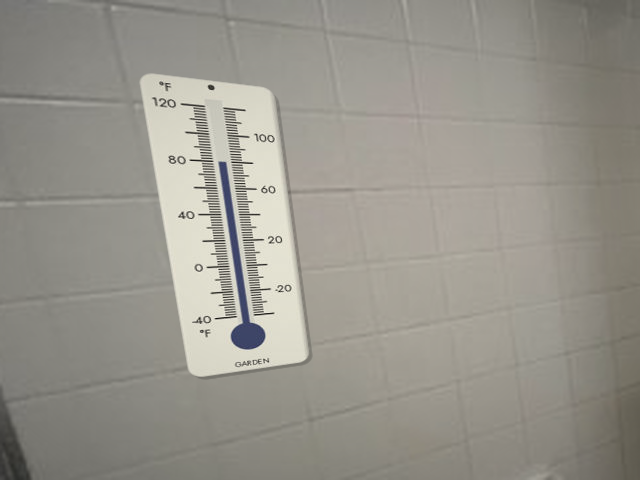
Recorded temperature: 80 °F
